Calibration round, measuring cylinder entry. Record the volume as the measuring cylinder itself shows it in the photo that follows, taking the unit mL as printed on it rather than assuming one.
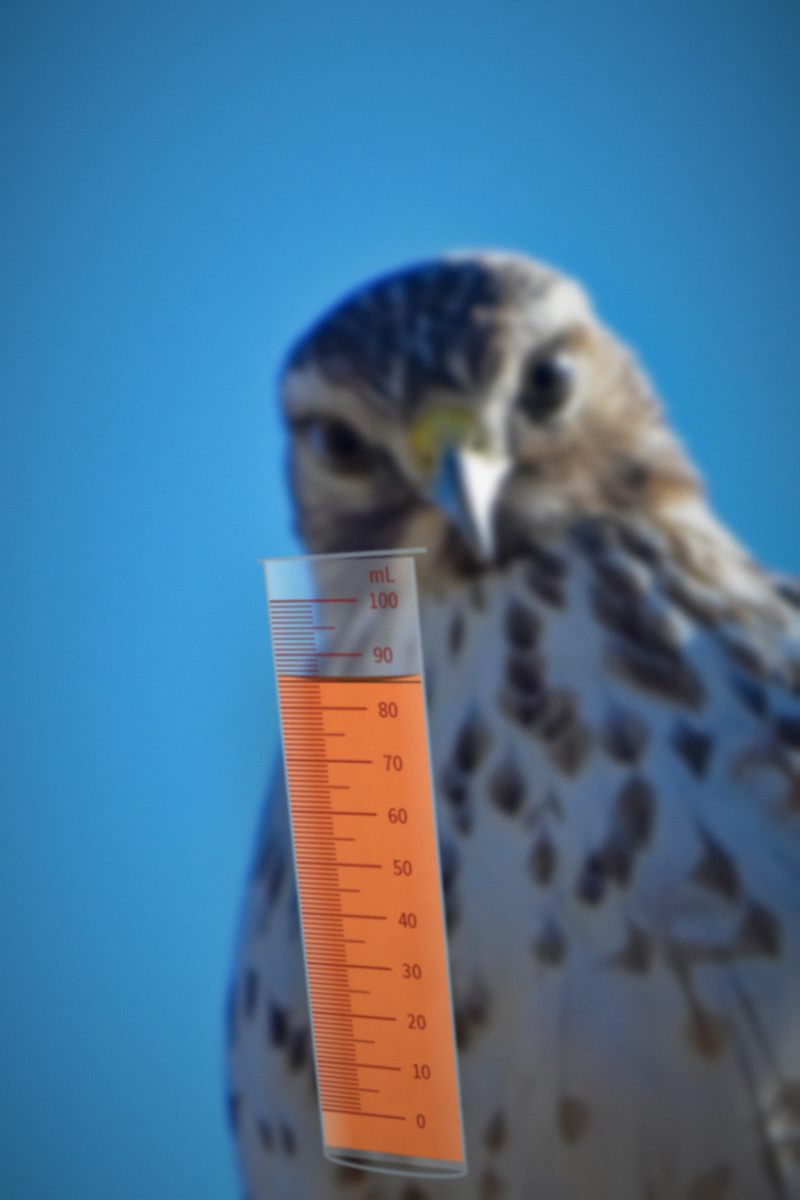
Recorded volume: 85 mL
